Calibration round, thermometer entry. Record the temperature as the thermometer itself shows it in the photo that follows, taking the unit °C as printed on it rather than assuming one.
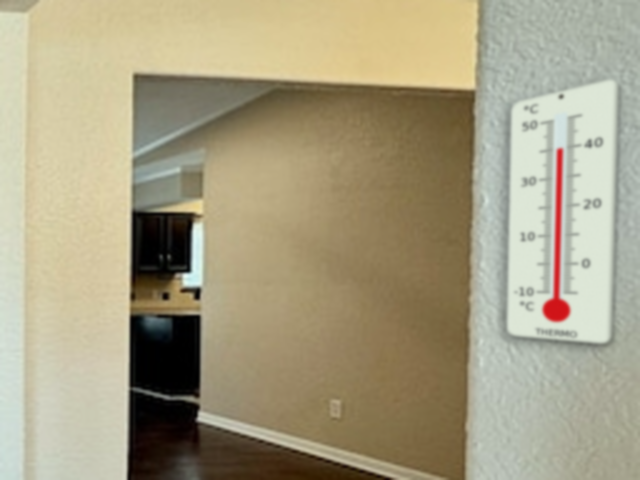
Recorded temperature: 40 °C
